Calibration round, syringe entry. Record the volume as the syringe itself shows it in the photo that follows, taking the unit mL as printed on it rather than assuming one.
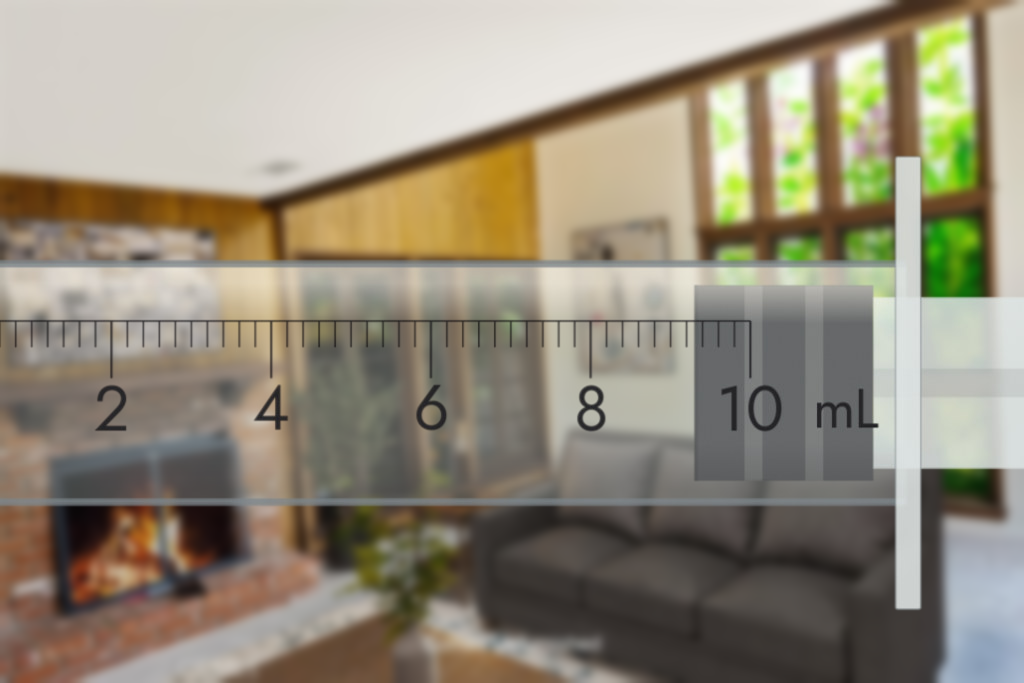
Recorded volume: 9.3 mL
